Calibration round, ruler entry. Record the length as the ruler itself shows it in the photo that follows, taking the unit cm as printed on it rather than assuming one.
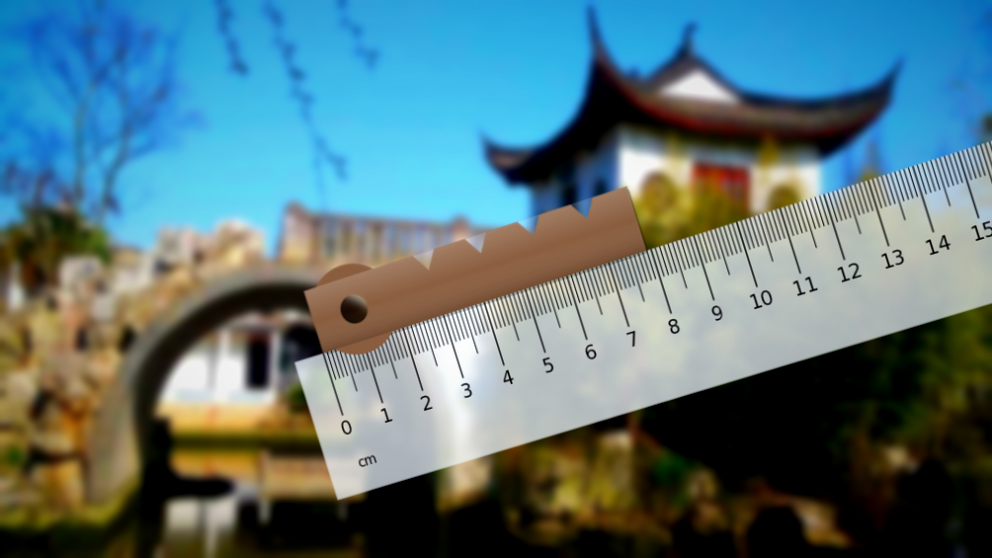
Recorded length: 7.9 cm
